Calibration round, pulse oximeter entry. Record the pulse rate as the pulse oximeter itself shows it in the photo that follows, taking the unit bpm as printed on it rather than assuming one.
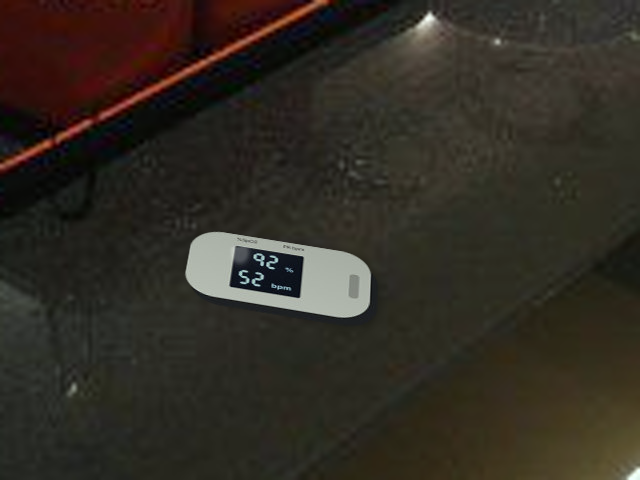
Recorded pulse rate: 52 bpm
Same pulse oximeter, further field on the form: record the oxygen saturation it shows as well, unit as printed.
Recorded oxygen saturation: 92 %
